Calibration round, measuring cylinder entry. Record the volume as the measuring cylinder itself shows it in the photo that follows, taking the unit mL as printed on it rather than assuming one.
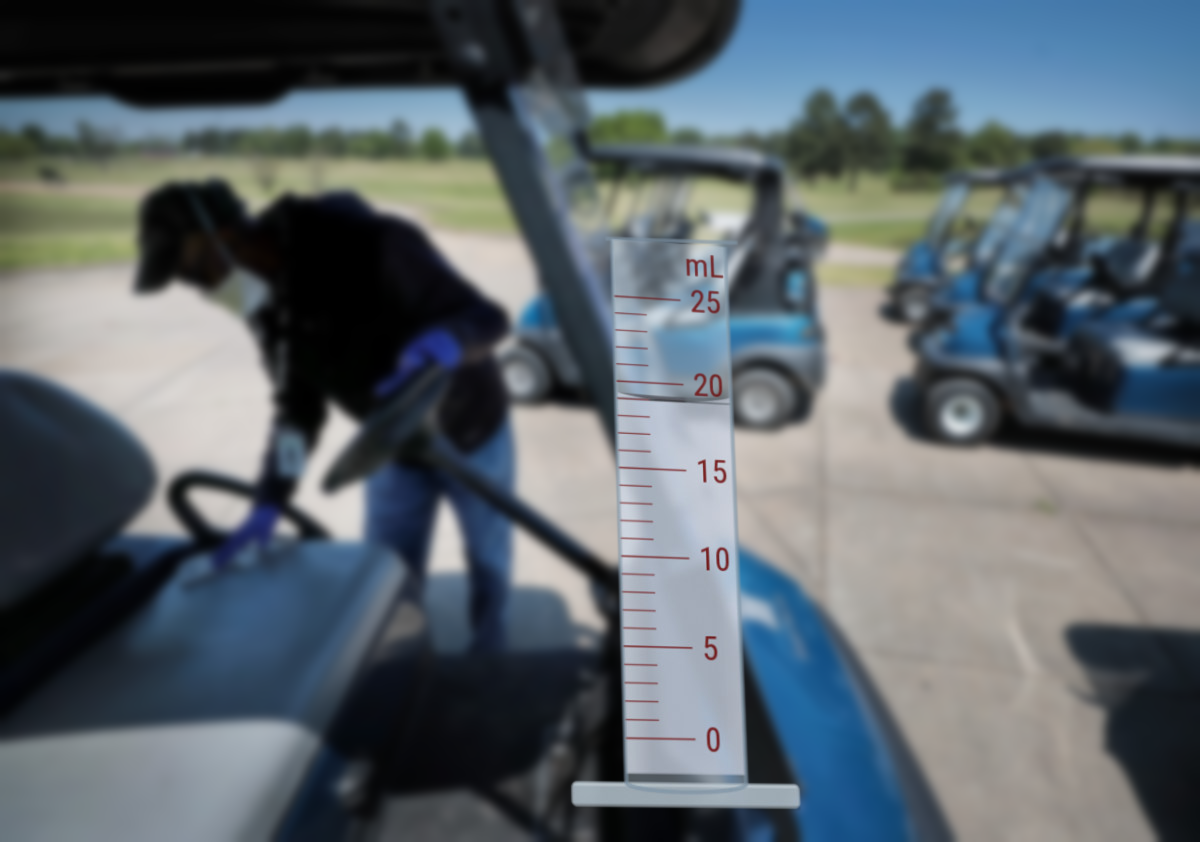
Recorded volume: 19 mL
